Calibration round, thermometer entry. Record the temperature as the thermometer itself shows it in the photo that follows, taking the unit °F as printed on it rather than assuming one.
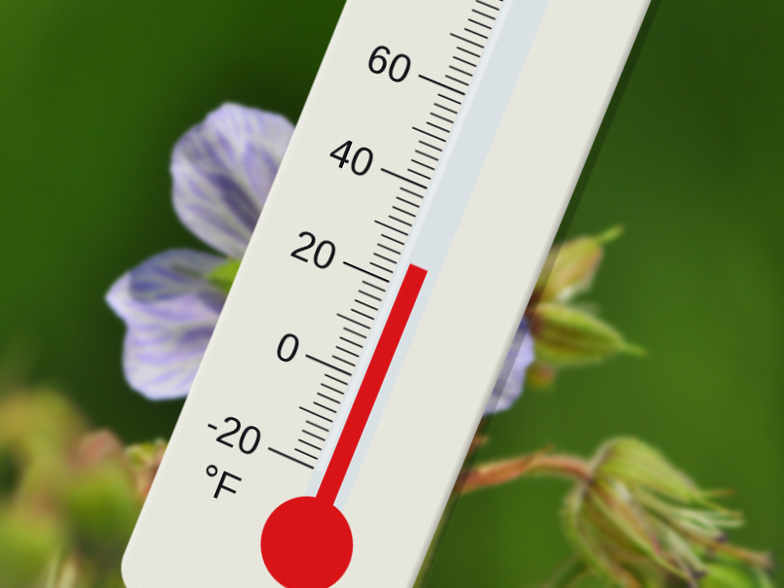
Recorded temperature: 25 °F
